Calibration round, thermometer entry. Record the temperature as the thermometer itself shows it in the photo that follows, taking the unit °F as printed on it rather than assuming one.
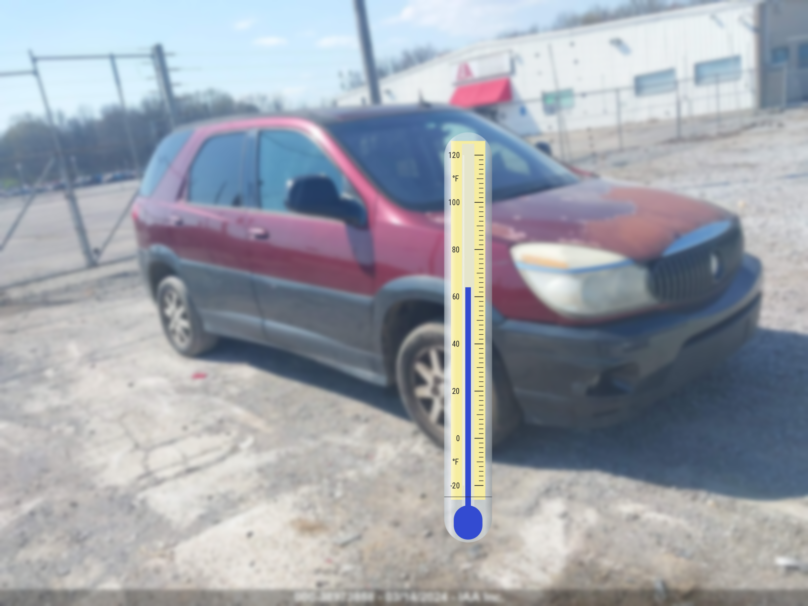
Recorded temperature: 64 °F
